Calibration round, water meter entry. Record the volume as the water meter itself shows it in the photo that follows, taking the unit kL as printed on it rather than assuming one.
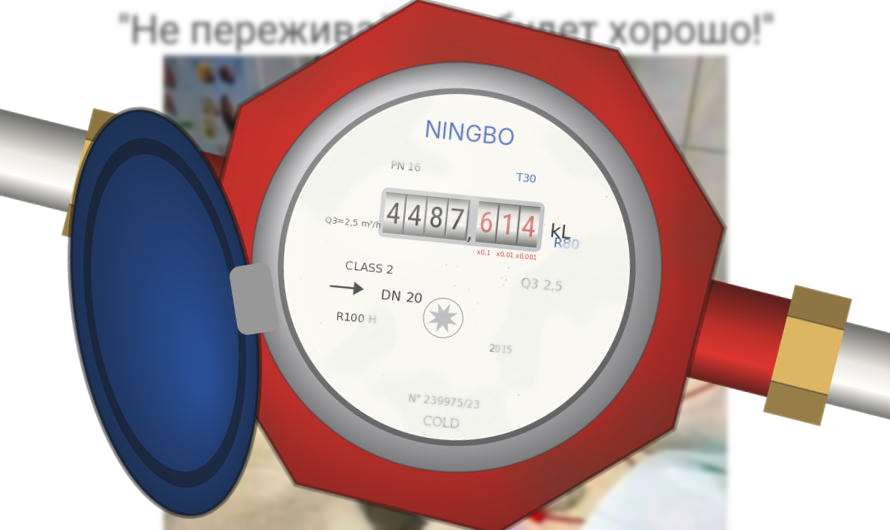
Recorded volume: 4487.614 kL
